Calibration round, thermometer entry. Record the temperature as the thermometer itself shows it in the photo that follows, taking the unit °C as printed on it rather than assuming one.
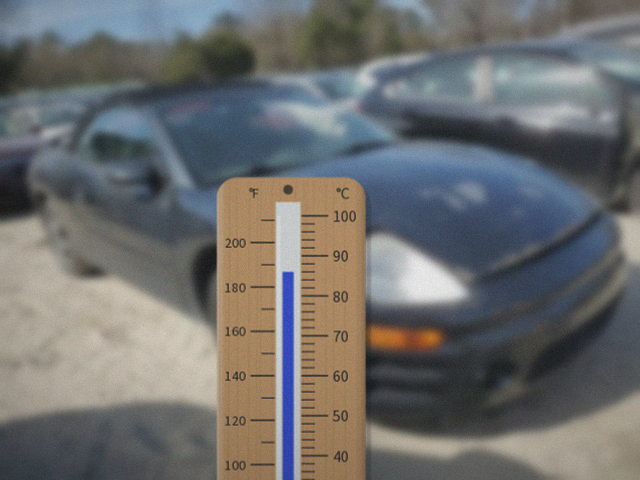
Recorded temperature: 86 °C
